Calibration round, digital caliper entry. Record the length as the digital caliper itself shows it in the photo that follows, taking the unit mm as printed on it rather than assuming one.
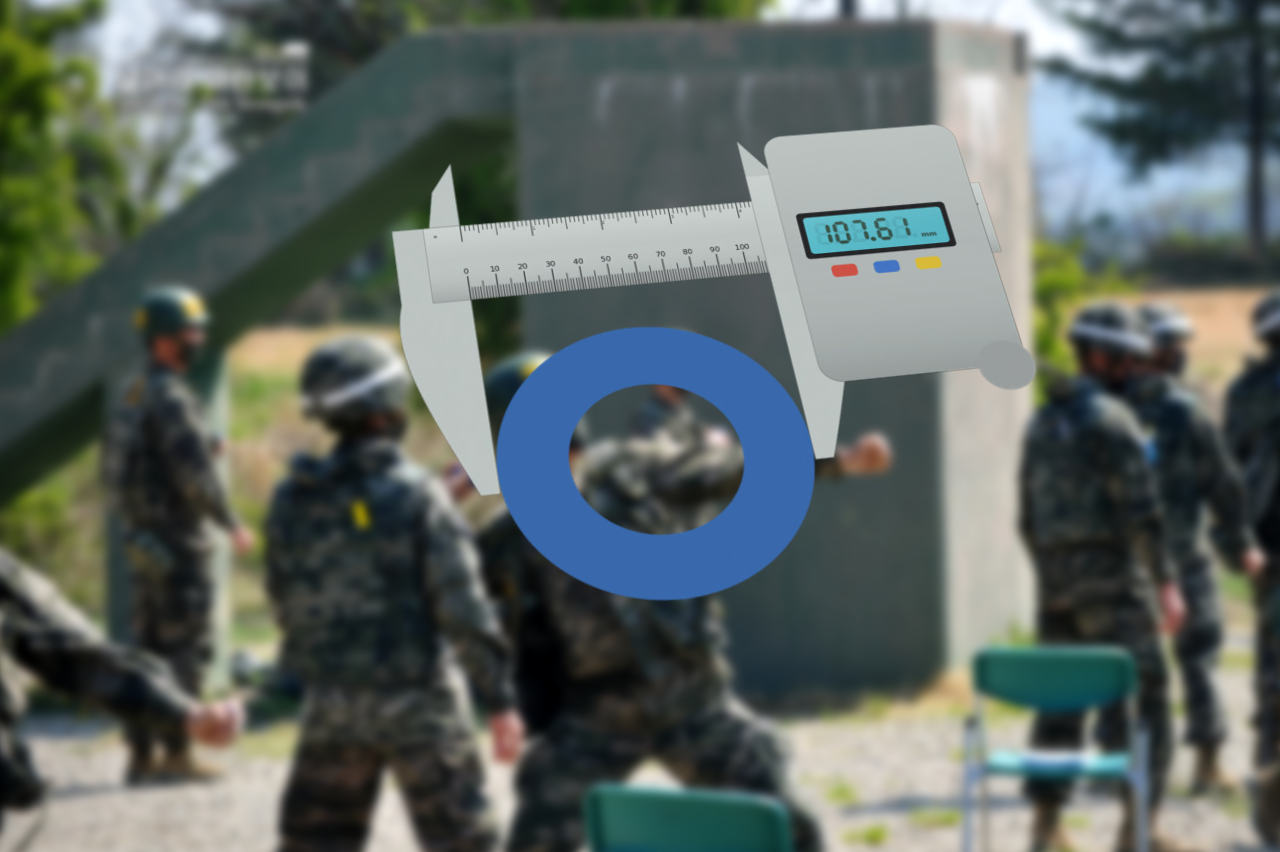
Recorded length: 107.61 mm
